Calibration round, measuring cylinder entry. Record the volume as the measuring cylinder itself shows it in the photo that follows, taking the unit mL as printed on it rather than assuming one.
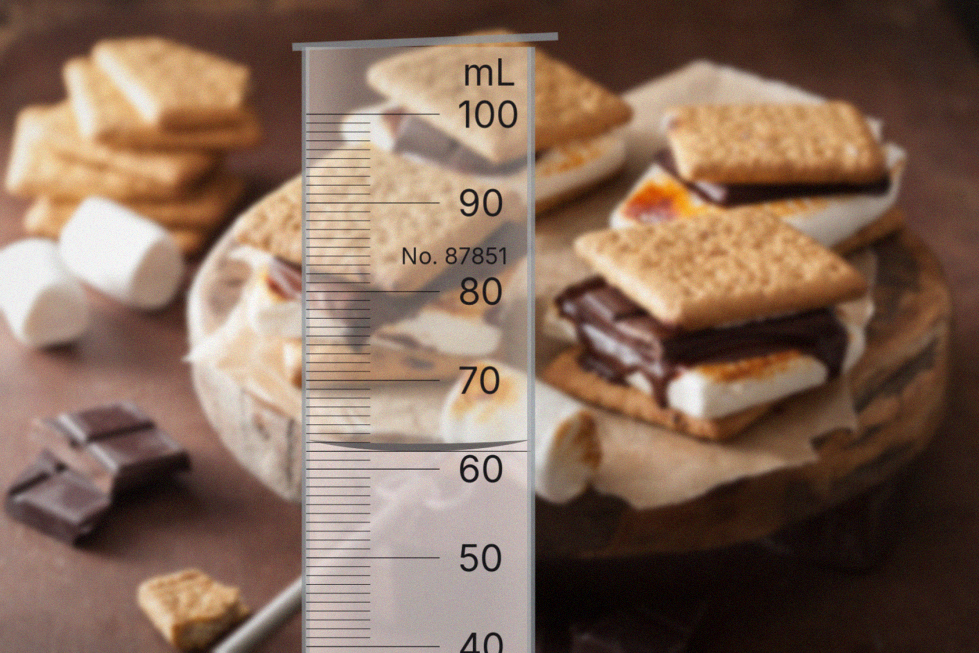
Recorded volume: 62 mL
